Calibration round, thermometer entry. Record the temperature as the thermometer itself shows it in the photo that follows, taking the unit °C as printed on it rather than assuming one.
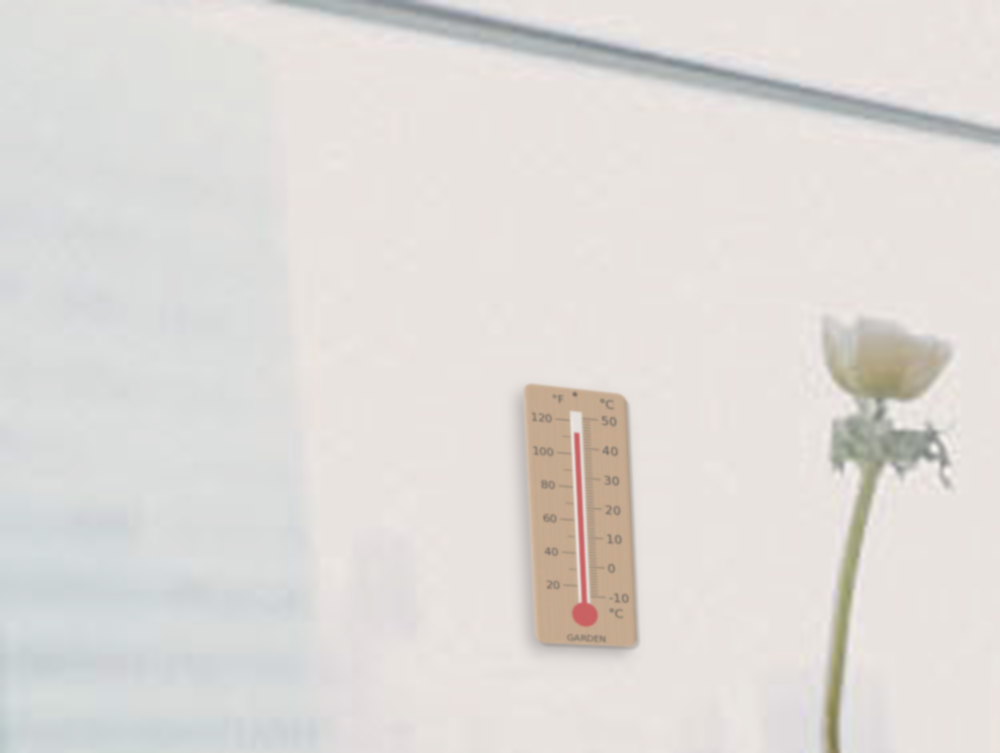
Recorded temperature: 45 °C
